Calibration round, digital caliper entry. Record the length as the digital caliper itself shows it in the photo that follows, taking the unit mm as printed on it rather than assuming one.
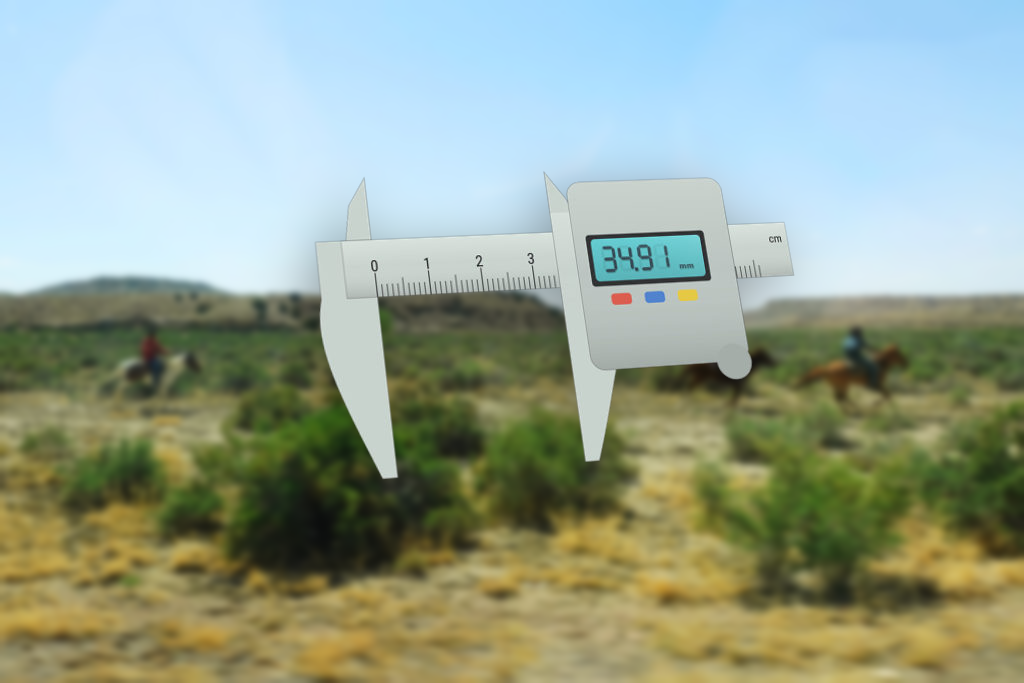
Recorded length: 34.91 mm
